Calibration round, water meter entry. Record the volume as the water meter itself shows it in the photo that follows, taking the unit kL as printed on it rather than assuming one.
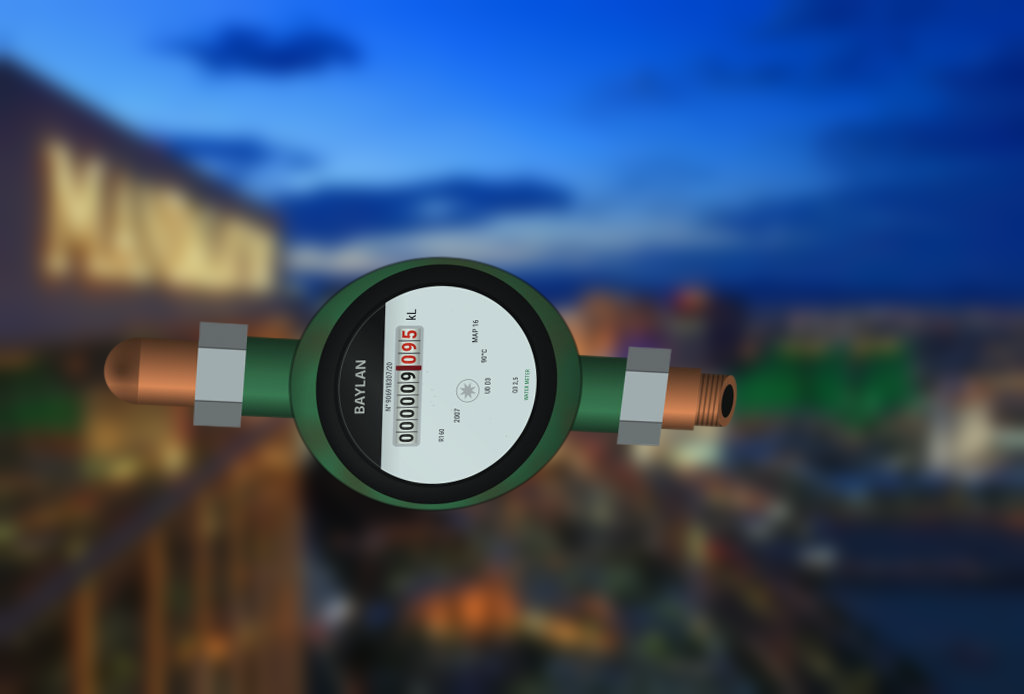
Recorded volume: 9.095 kL
